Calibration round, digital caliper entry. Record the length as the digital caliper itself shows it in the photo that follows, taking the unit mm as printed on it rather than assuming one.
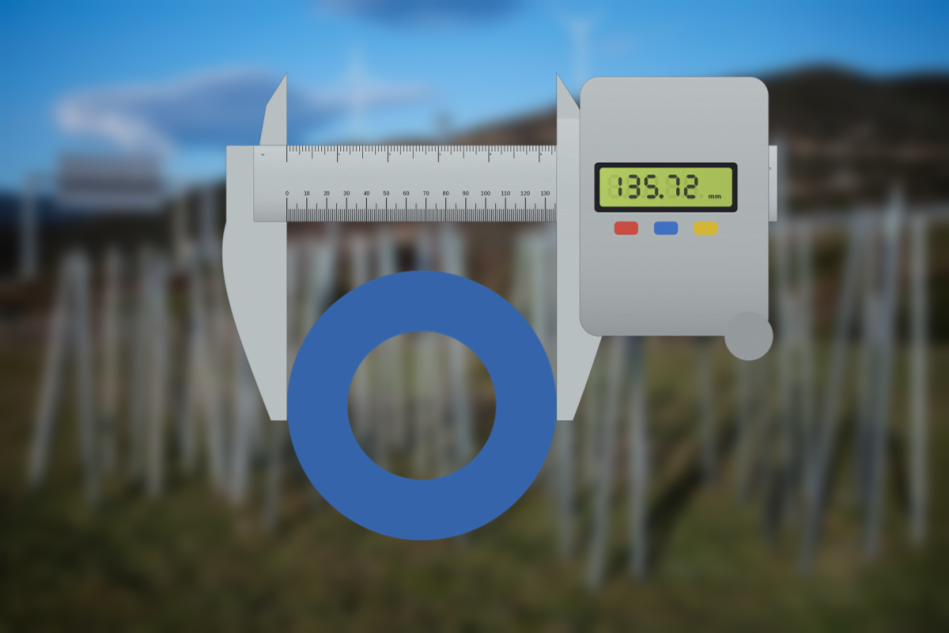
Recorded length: 135.72 mm
